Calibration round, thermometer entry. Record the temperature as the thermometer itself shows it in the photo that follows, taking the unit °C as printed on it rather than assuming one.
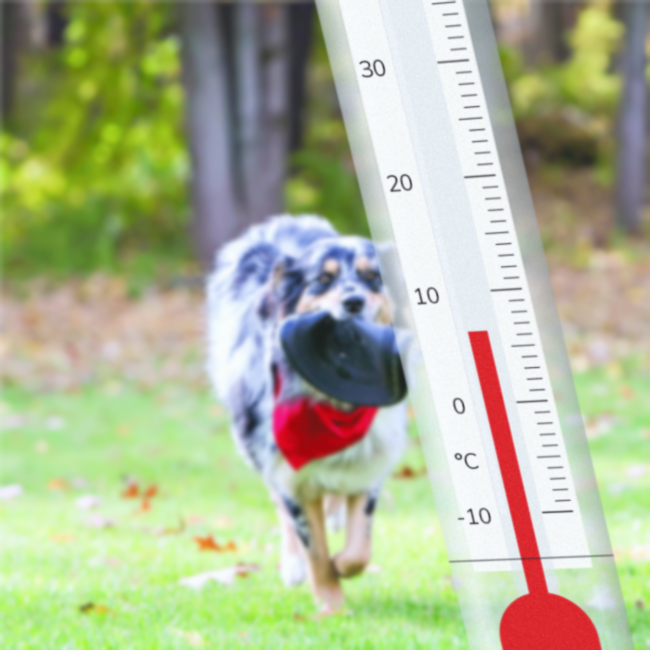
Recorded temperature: 6.5 °C
